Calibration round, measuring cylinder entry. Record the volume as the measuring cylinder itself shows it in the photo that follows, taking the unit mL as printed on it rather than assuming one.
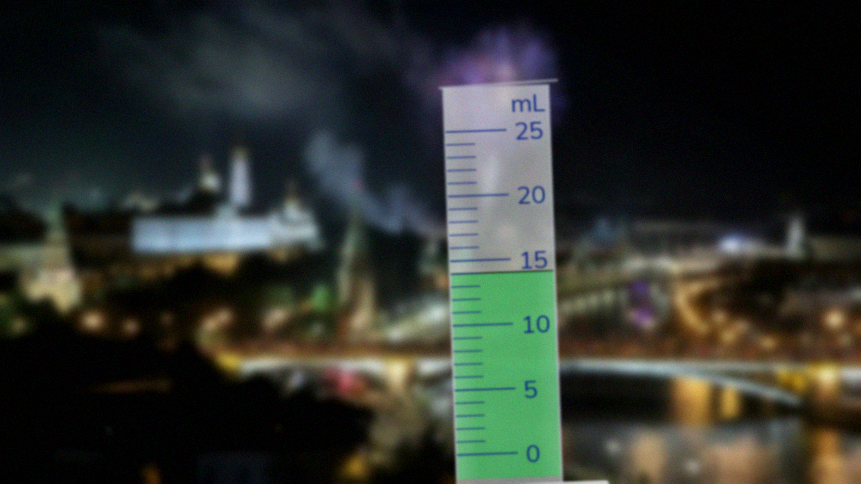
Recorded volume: 14 mL
